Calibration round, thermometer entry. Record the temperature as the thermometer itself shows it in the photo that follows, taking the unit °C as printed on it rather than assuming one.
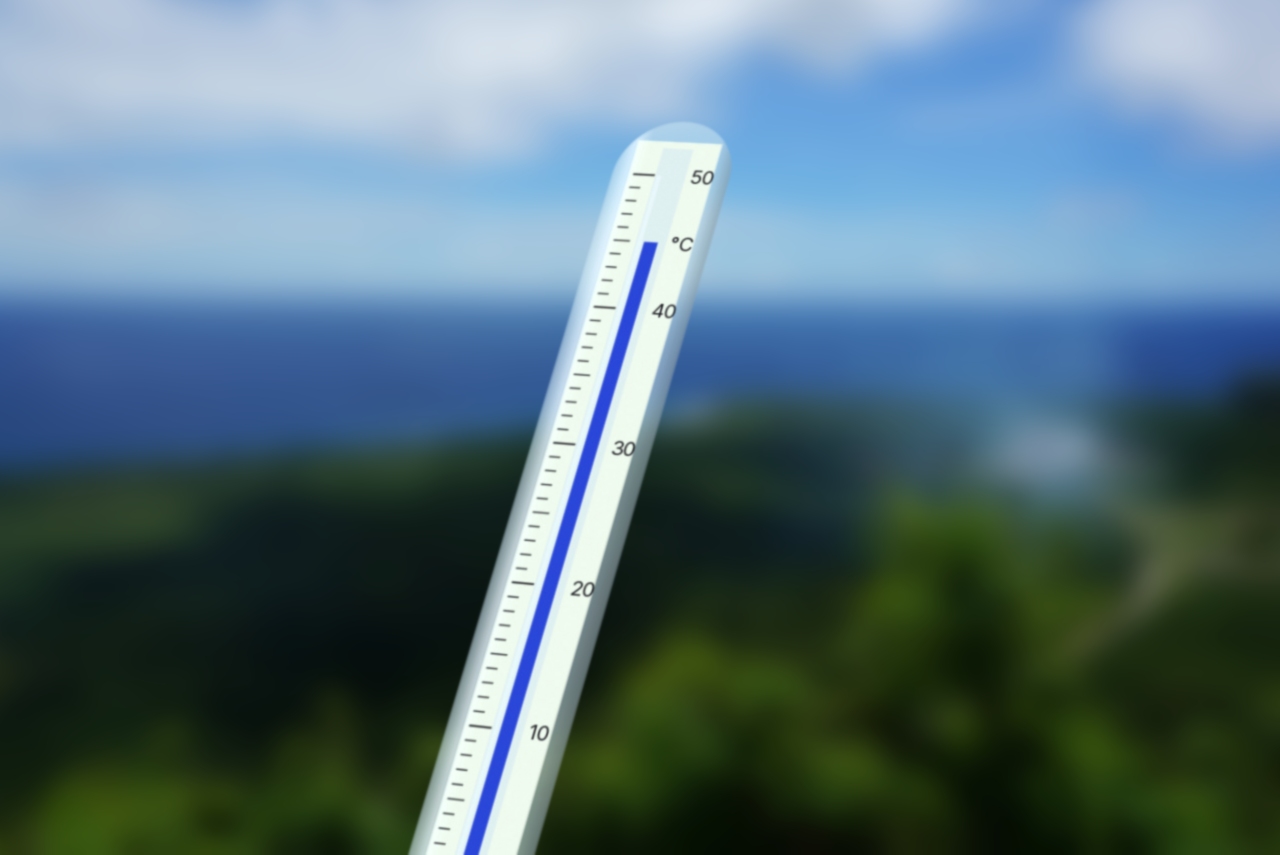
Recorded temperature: 45 °C
